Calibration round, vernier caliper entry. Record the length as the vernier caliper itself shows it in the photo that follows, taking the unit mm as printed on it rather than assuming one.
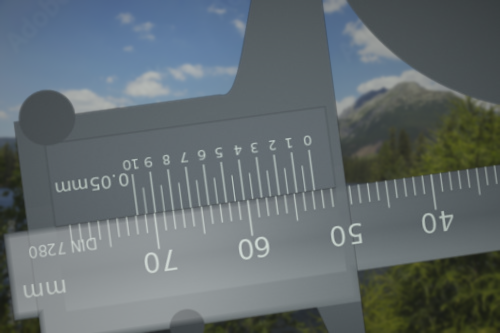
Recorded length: 52.8 mm
